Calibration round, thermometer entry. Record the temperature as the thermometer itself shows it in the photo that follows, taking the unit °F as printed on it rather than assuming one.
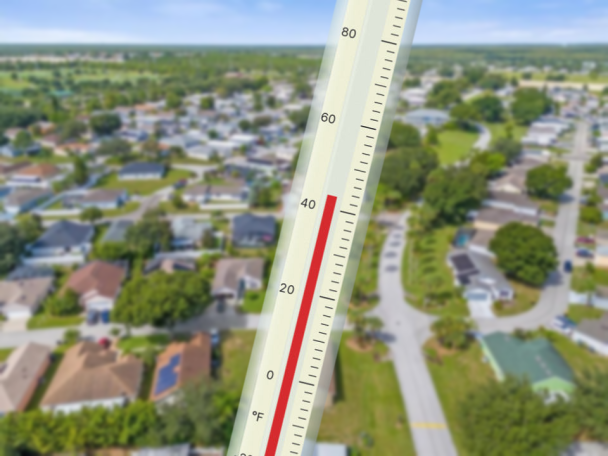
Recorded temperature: 43 °F
